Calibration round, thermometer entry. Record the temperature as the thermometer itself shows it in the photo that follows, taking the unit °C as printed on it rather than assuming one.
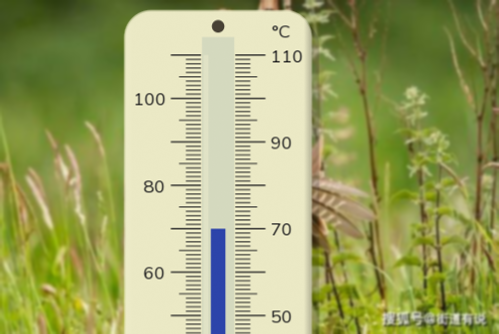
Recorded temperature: 70 °C
